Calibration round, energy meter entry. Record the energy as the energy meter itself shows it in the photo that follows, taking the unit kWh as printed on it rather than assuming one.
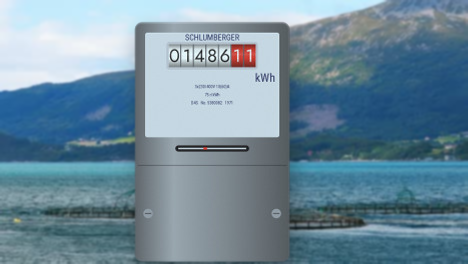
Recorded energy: 1486.11 kWh
